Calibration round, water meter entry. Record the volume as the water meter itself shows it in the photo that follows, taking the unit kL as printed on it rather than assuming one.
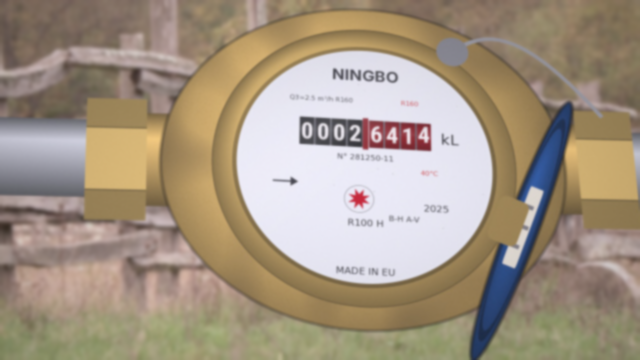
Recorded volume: 2.6414 kL
